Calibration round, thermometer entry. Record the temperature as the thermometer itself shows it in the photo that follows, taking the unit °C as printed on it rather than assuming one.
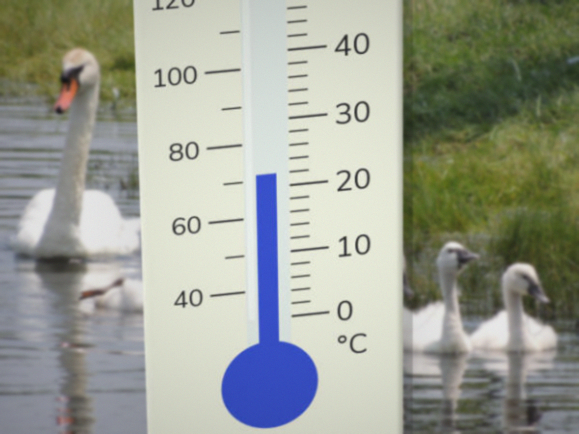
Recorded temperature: 22 °C
